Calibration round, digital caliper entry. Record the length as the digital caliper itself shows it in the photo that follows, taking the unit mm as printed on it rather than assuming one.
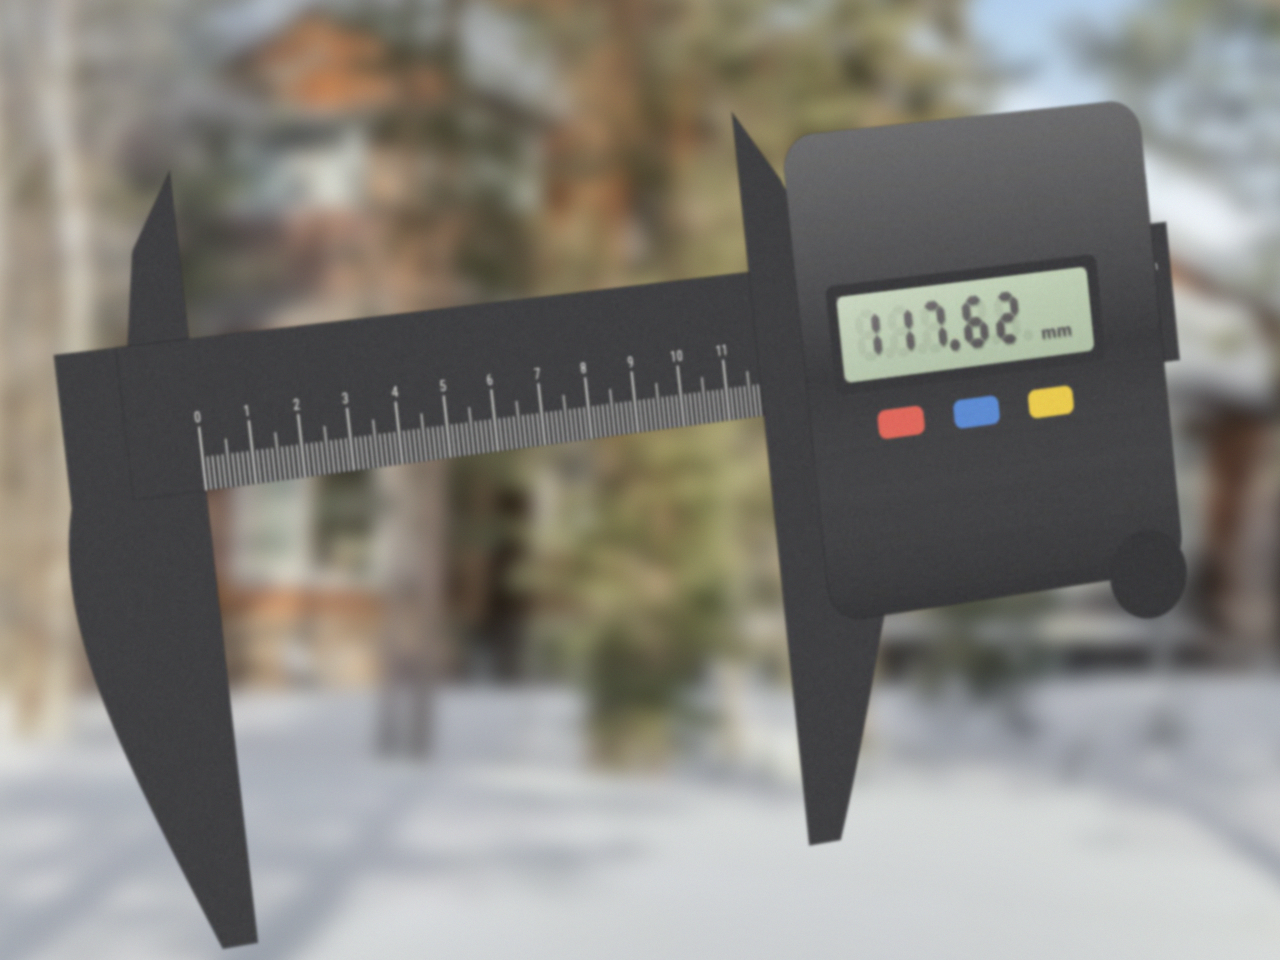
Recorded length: 117.62 mm
